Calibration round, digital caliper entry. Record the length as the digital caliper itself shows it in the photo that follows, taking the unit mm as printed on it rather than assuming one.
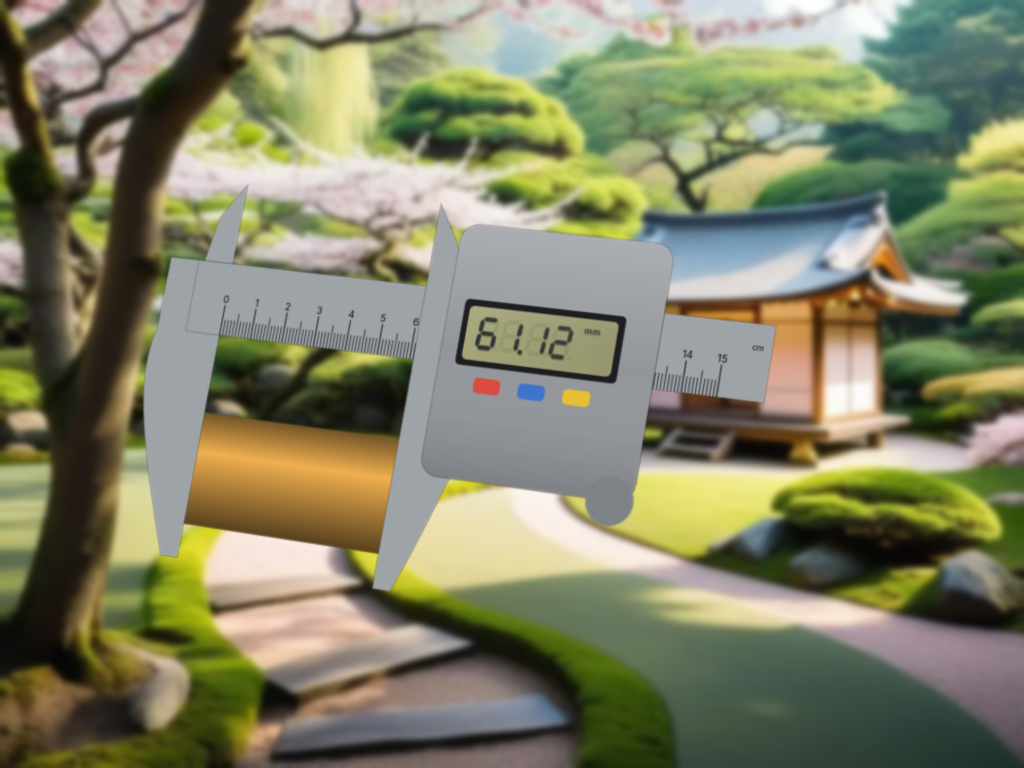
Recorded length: 61.12 mm
